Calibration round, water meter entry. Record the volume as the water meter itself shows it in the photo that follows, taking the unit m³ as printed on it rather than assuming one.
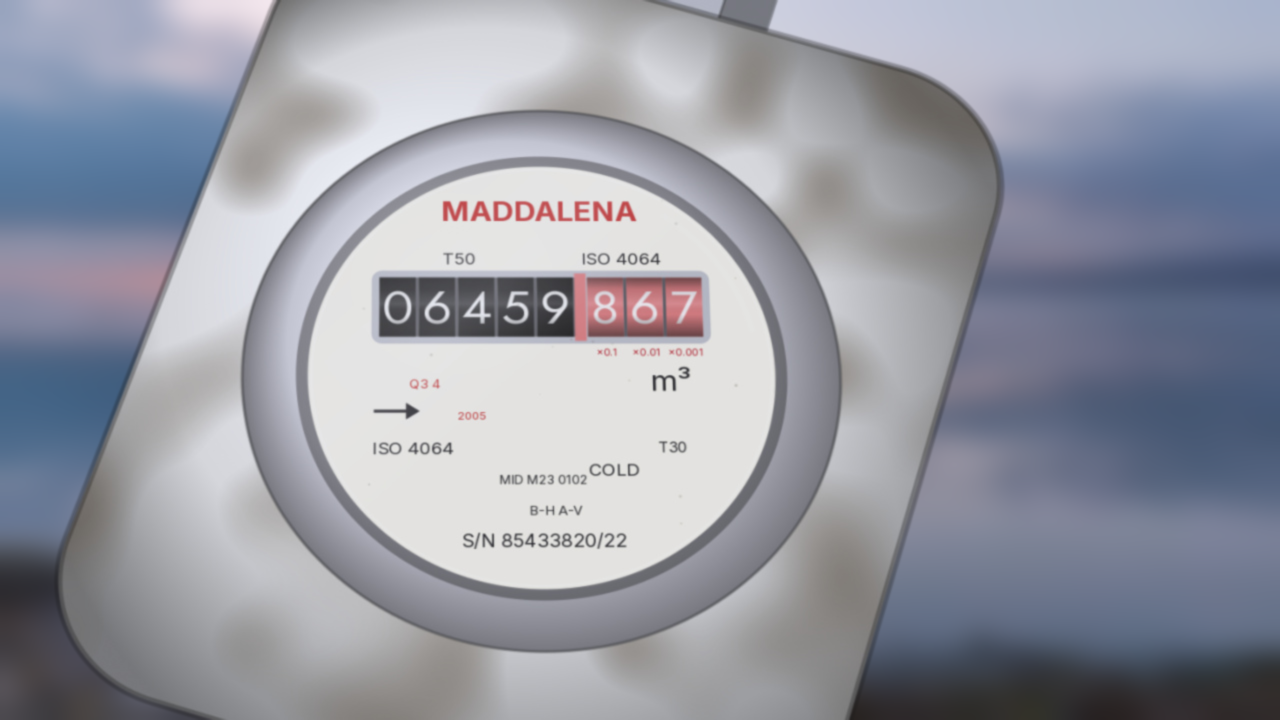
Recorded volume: 6459.867 m³
